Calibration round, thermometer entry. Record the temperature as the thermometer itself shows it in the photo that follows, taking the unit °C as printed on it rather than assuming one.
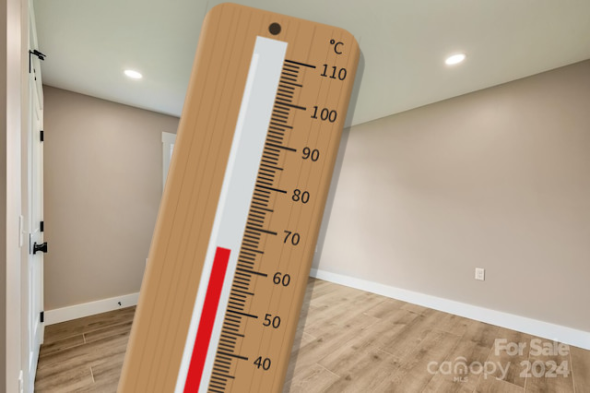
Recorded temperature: 64 °C
